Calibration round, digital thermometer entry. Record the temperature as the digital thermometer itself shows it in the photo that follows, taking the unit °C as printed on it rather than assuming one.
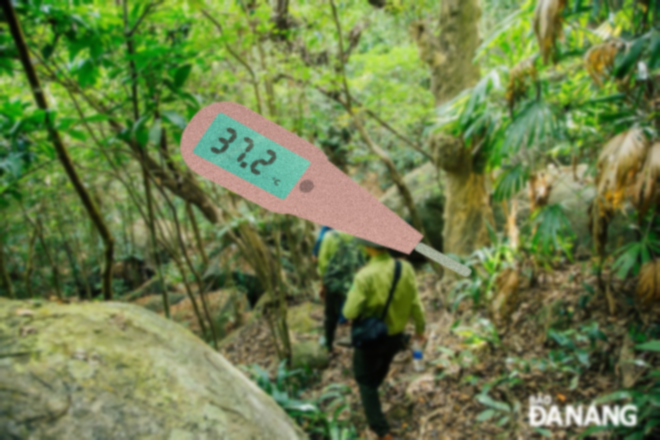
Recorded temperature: 37.2 °C
